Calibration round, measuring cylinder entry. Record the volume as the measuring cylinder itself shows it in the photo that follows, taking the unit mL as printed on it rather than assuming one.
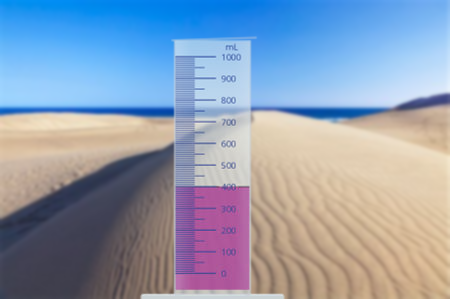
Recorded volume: 400 mL
